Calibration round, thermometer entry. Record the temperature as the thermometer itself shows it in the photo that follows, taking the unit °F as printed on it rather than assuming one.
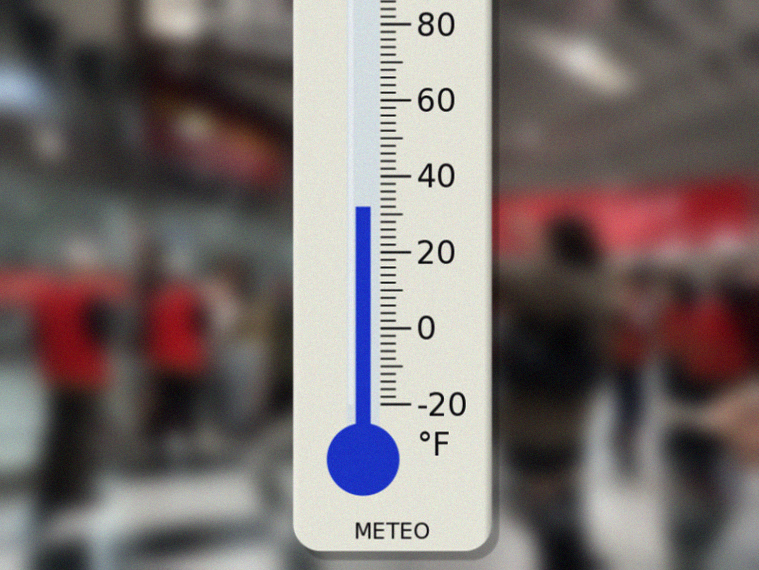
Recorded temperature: 32 °F
